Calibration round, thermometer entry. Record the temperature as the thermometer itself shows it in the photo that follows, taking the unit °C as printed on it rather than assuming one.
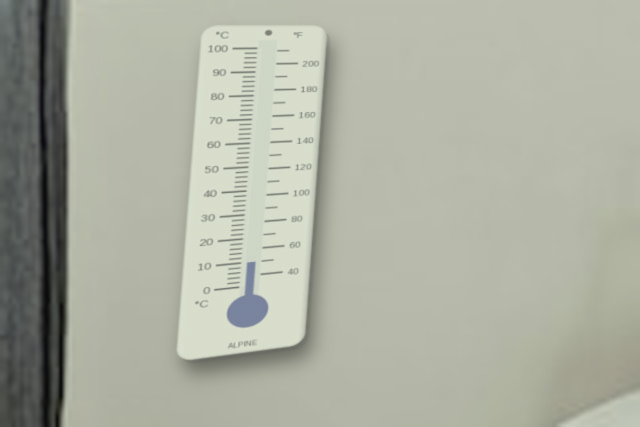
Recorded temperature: 10 °C
